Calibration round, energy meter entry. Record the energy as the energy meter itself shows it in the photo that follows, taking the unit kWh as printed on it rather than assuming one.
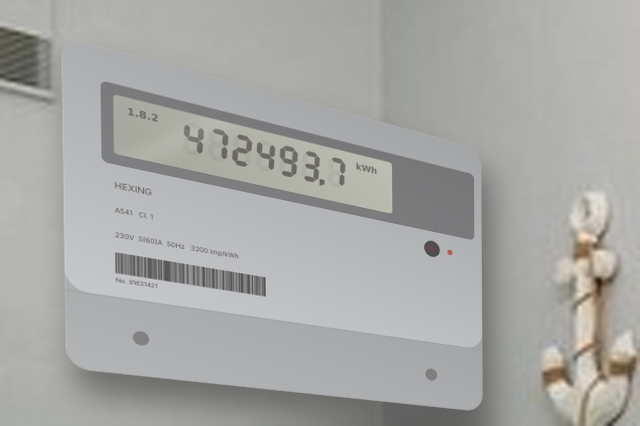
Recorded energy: 472493.7 kWh
